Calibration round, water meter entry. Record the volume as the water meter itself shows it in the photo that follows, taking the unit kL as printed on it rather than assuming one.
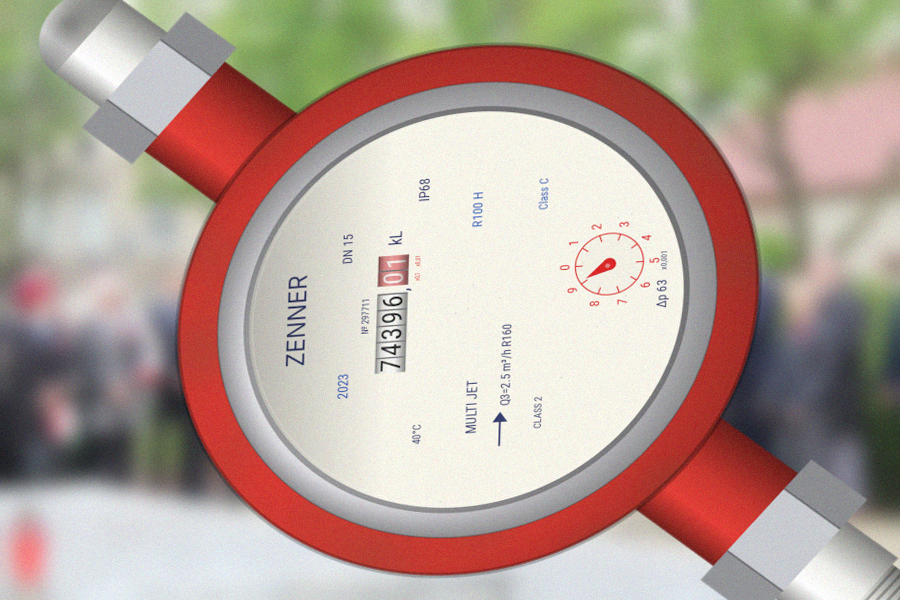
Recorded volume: 74396.009 kL
